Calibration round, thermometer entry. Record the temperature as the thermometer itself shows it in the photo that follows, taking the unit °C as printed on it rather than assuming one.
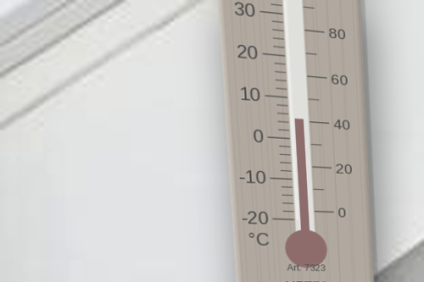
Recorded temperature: 5 °C
